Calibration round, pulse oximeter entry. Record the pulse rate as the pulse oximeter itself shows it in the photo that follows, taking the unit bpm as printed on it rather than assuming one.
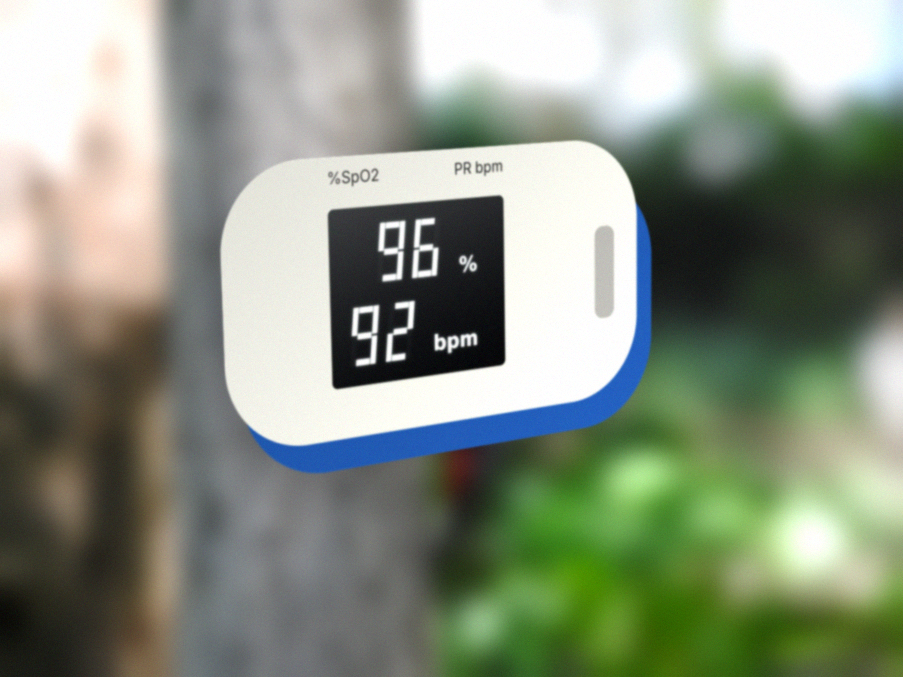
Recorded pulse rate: 92 bpm
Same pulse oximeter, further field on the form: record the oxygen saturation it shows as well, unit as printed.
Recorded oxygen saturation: 96 %
